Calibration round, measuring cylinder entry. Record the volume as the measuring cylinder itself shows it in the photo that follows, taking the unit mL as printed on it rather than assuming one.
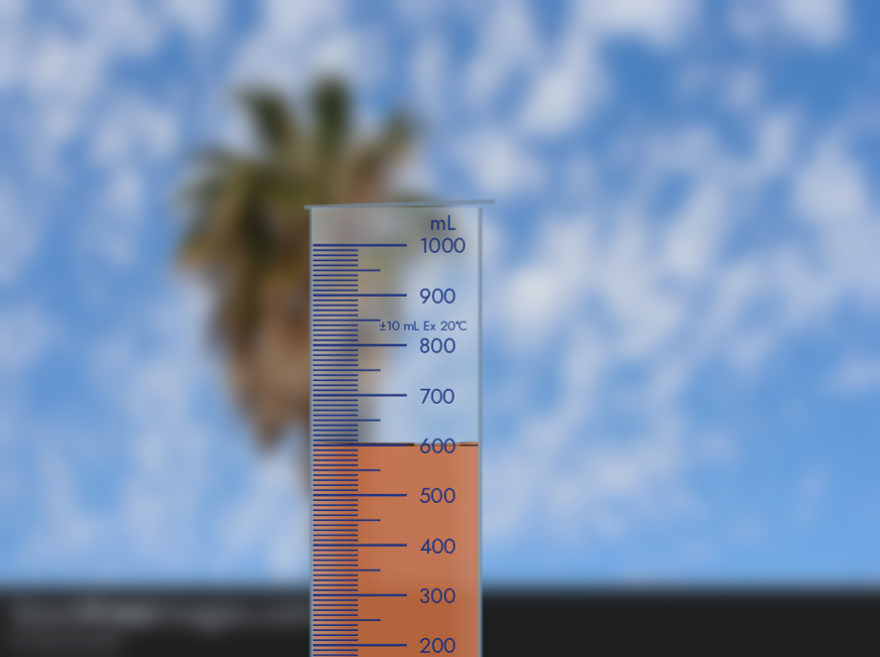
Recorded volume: 600 mL
